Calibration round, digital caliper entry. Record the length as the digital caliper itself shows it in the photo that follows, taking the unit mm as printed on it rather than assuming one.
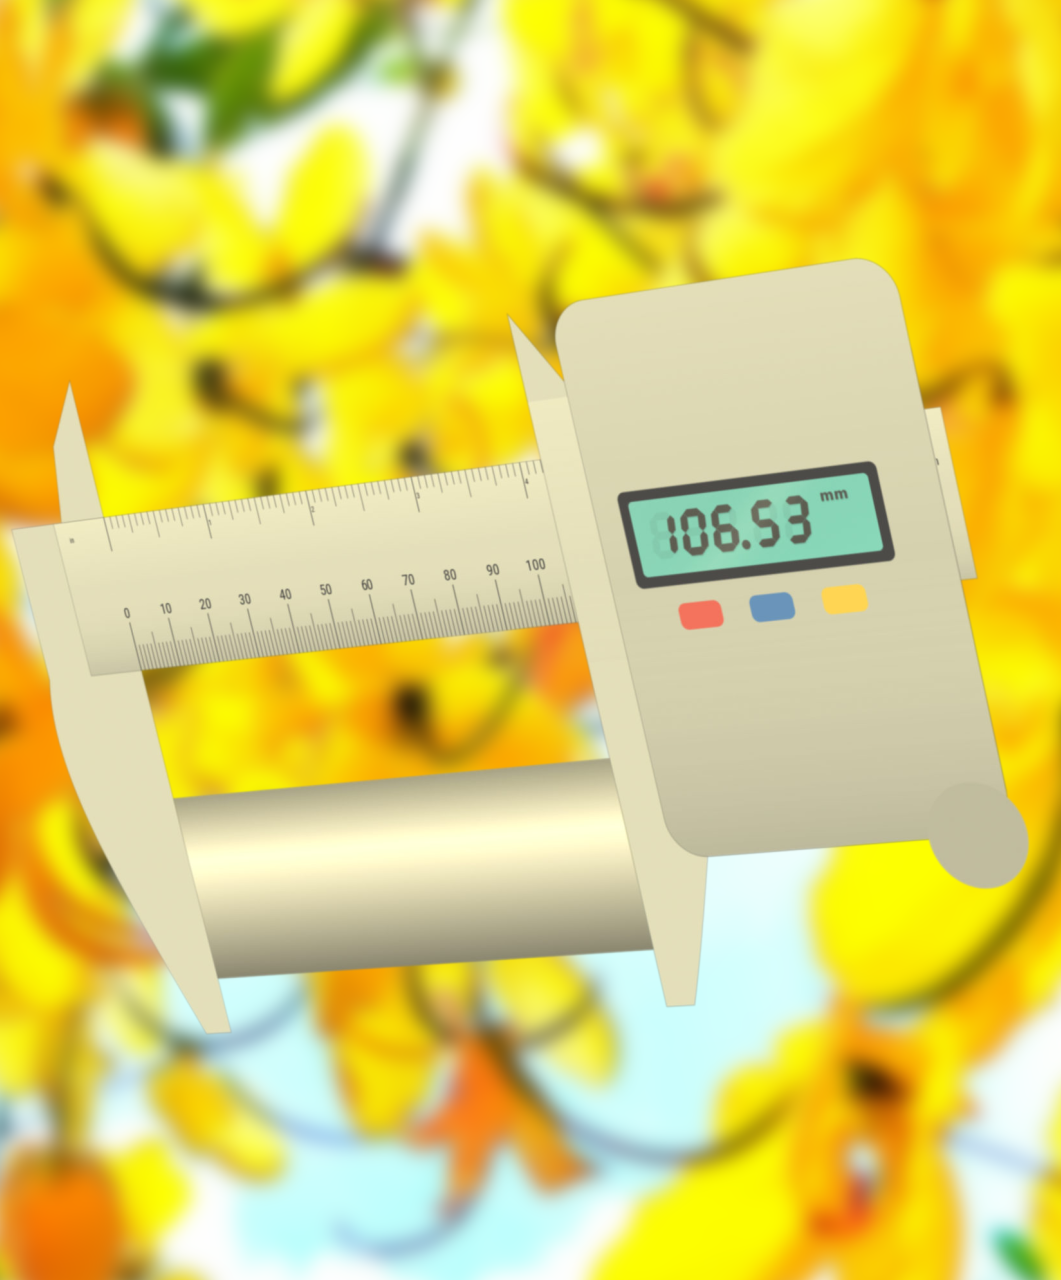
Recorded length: 106.53 mm
